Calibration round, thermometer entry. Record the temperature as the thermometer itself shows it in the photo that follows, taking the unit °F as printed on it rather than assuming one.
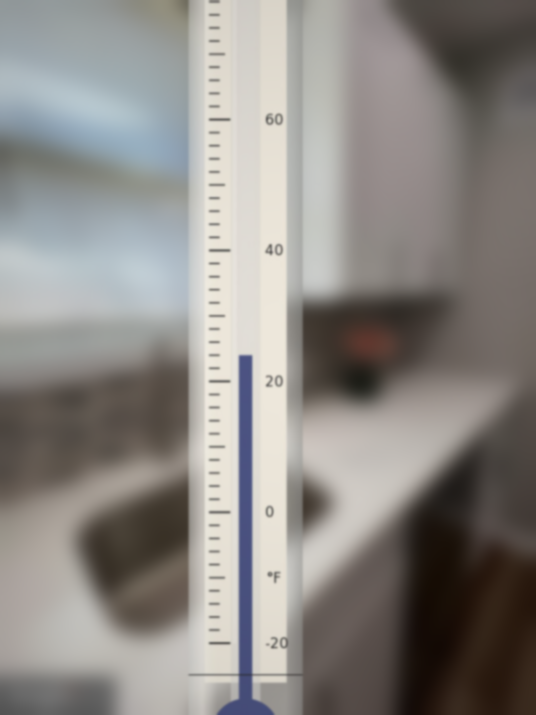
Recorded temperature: 24 °F
